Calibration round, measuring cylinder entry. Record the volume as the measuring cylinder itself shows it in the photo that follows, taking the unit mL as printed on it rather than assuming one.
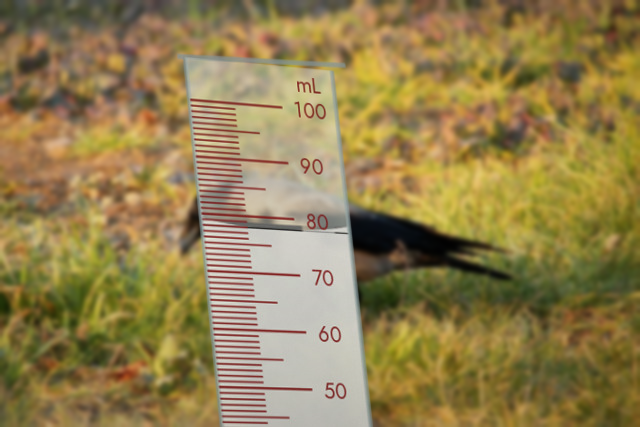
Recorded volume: 78 mL
